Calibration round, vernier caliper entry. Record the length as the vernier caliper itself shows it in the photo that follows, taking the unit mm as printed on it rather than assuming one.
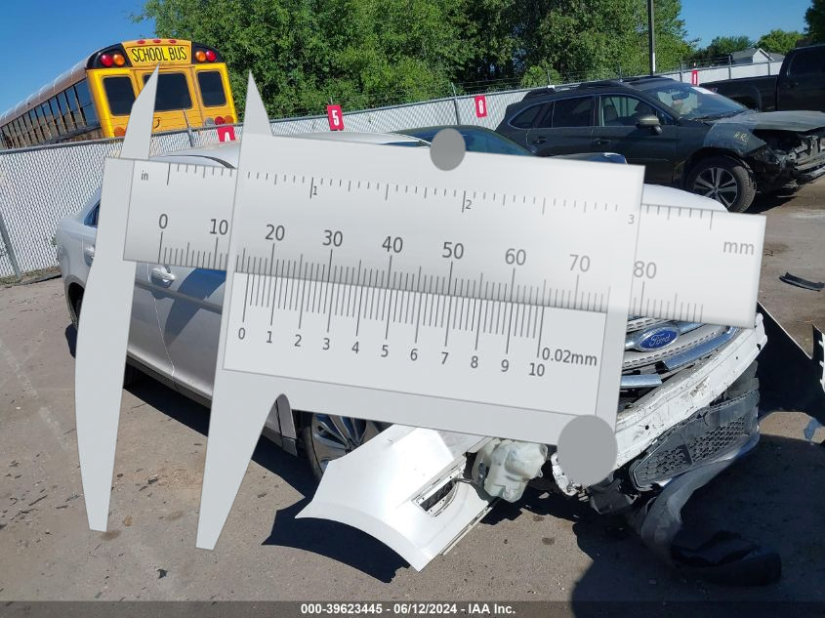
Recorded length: 16.2 mm
